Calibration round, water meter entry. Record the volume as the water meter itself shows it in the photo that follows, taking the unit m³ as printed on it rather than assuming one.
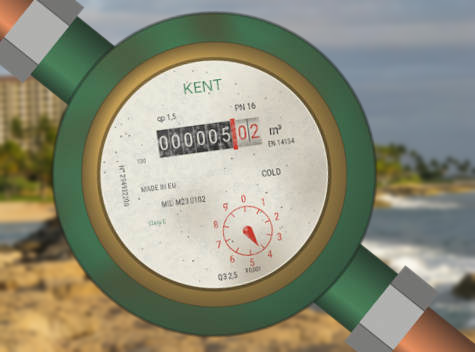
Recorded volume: 5.024 m³
